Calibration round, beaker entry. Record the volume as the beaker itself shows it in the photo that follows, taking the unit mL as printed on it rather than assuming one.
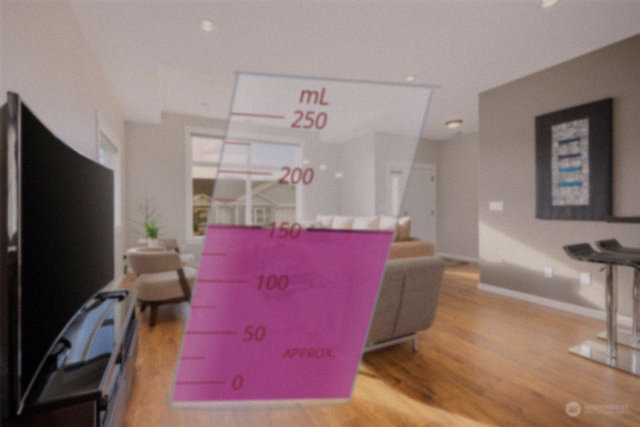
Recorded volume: 150 mL
